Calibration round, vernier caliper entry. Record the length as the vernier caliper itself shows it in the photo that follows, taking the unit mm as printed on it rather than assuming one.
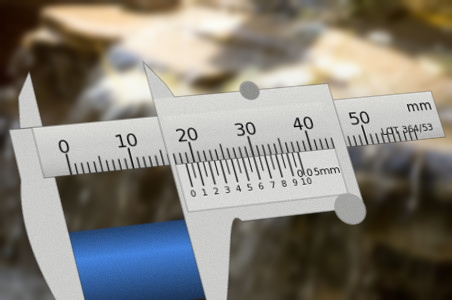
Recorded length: 18.6 mm
